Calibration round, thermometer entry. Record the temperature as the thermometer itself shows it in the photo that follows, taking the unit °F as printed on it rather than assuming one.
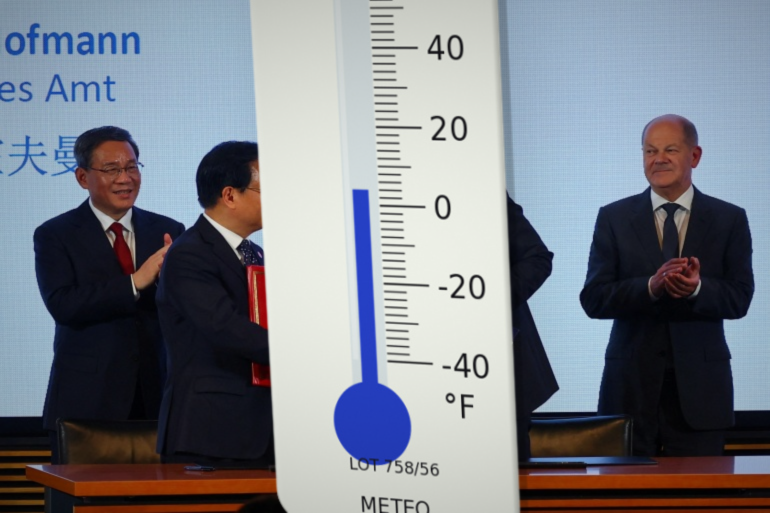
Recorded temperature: 4 °F
